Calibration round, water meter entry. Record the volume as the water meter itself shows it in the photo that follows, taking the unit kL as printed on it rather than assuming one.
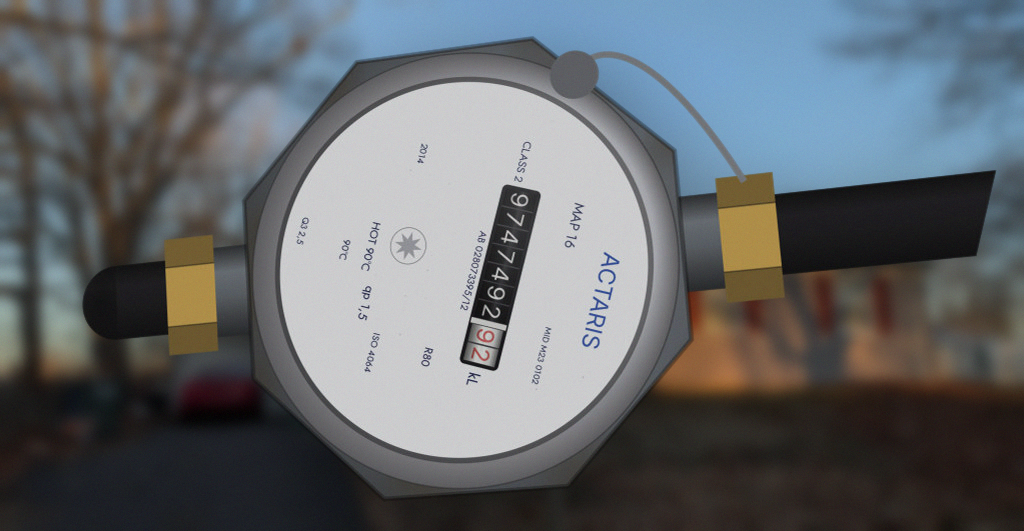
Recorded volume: 9747492.92 kL
